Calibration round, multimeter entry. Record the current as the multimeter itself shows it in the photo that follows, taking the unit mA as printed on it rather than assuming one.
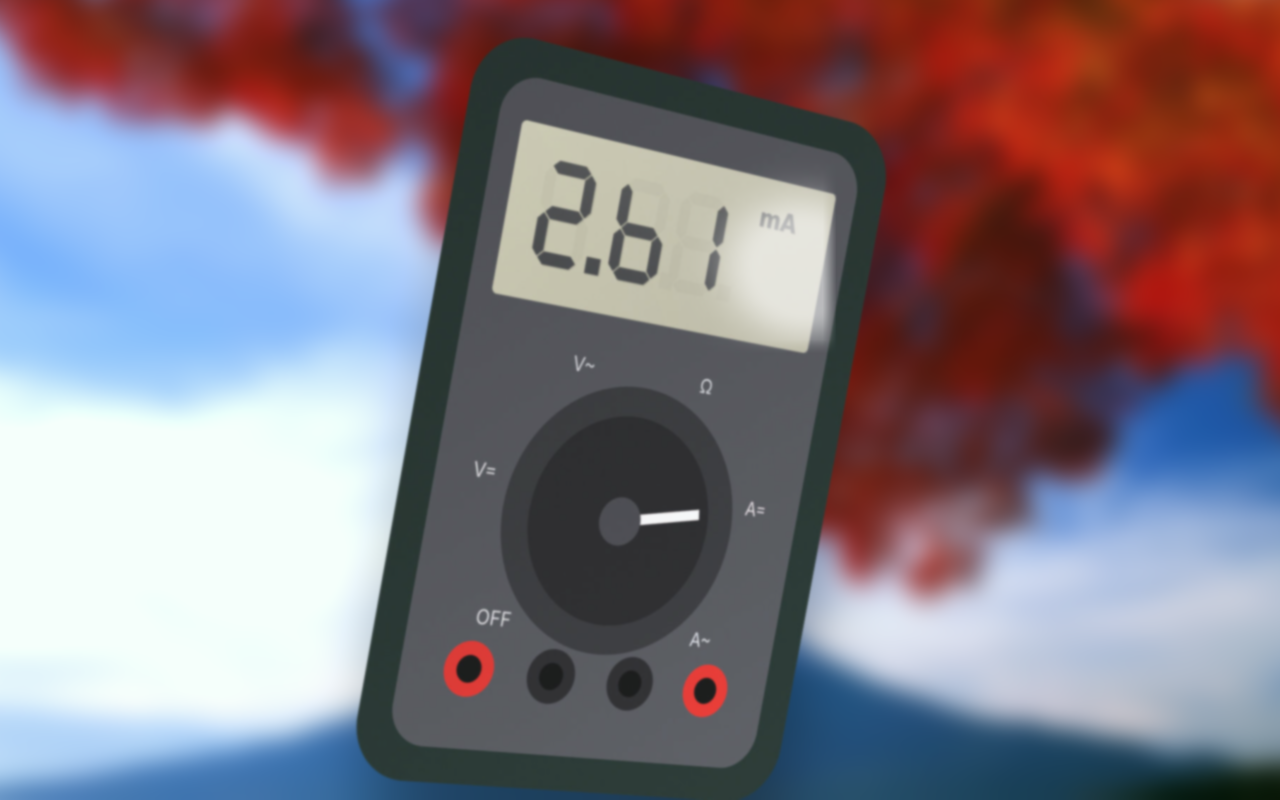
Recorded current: 2.61 mA
